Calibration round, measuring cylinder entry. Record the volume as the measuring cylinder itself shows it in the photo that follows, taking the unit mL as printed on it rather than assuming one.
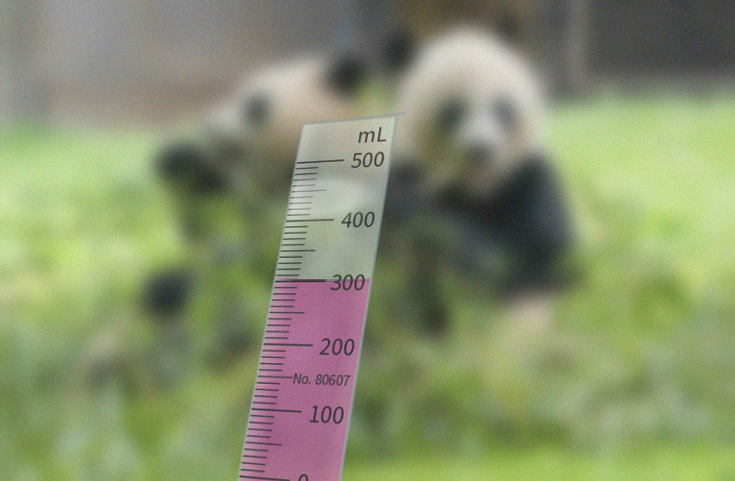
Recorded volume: 300 mL
